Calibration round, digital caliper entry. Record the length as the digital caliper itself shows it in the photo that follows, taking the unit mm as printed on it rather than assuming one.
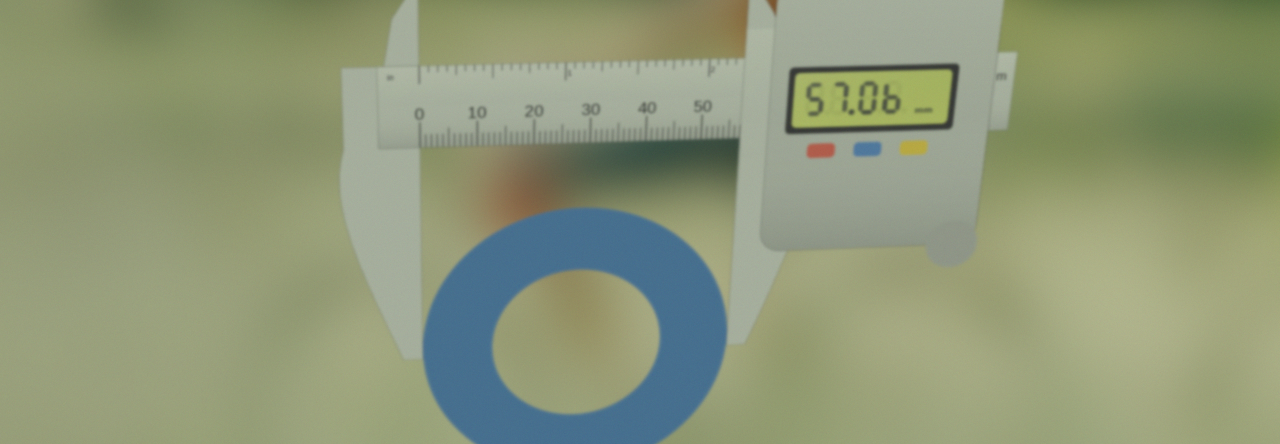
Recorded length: 57.06 mm
